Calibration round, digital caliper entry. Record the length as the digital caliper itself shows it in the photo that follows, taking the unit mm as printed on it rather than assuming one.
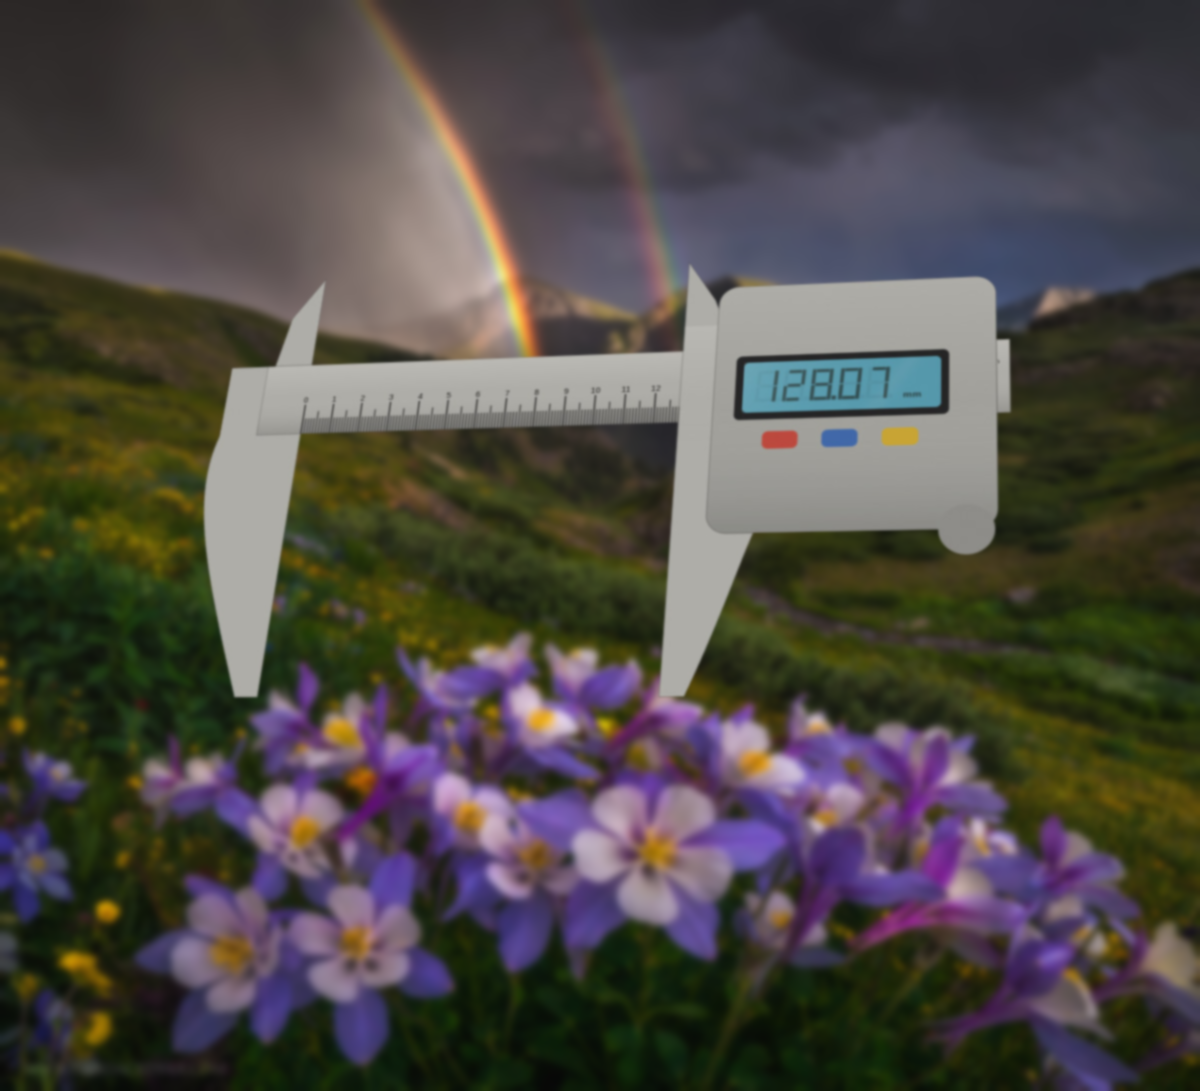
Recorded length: 128.07 mm
